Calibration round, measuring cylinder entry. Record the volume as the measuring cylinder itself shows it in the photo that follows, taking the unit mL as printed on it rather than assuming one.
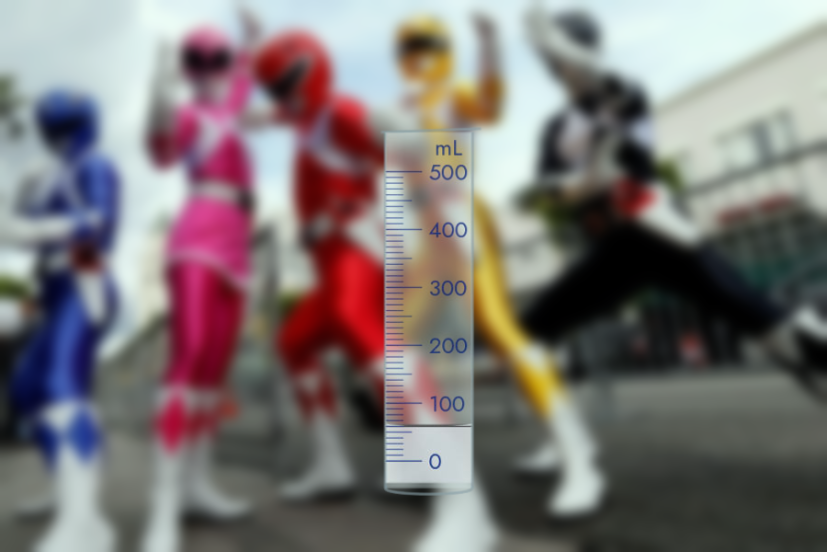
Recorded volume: 60 mL
